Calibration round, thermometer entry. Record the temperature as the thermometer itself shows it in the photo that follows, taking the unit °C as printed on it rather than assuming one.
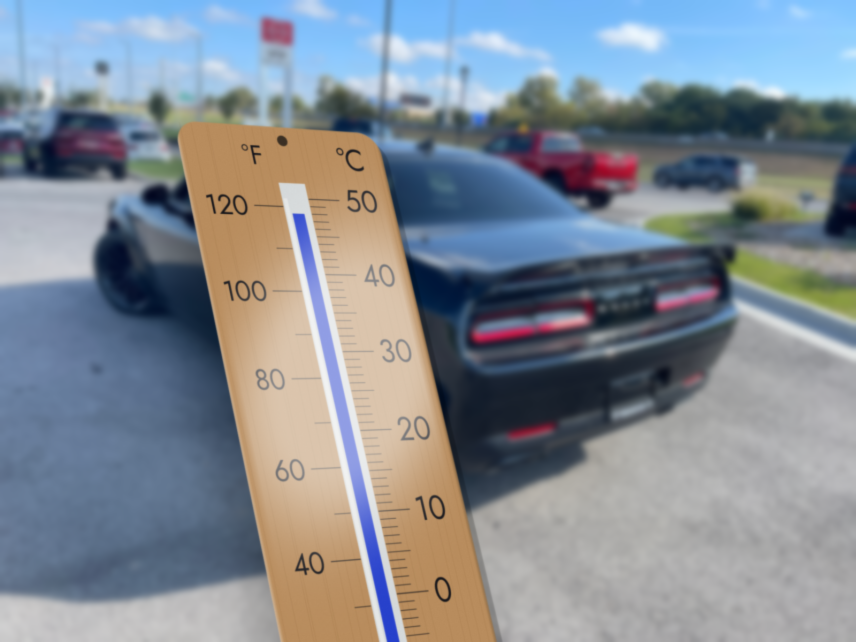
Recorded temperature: 48 °C
